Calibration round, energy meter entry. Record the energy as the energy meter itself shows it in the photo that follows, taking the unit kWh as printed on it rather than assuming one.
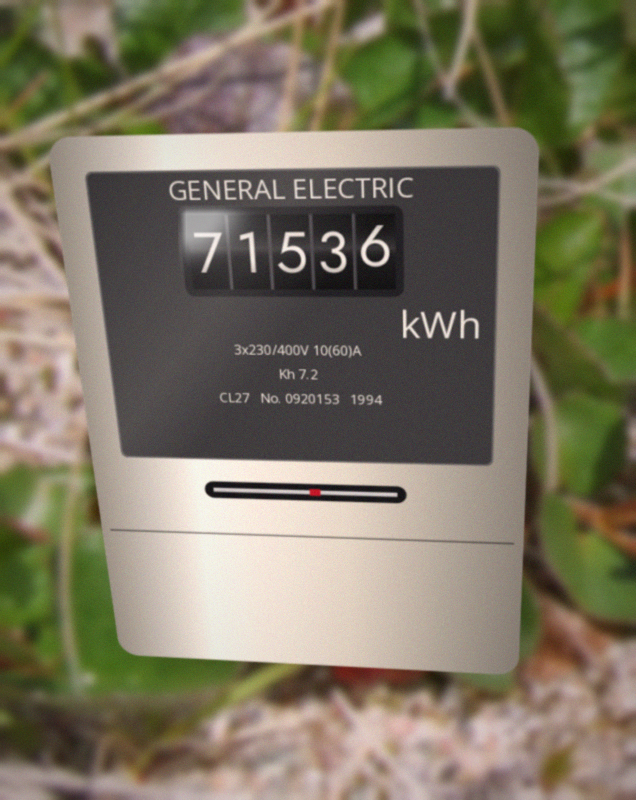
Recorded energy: 71536 kWh
